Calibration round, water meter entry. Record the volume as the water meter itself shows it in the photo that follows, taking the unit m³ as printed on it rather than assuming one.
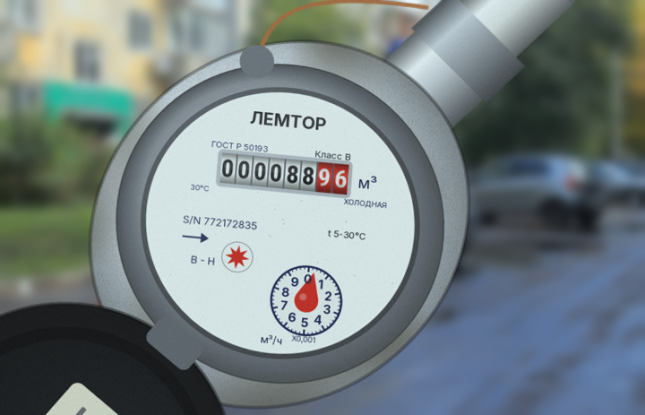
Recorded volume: 88.960 m³
